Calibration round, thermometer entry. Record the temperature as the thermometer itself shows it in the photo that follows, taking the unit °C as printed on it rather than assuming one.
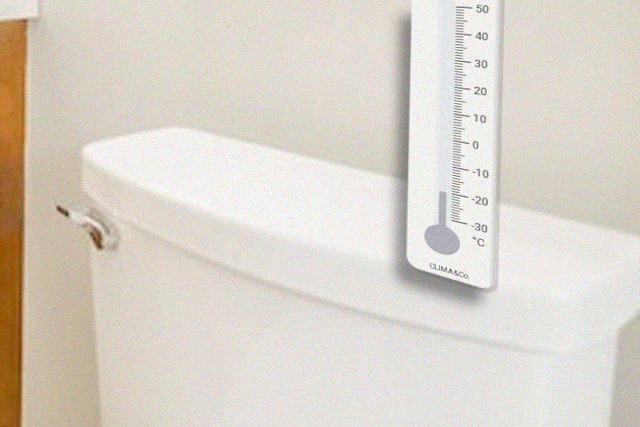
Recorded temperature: -20 °C
